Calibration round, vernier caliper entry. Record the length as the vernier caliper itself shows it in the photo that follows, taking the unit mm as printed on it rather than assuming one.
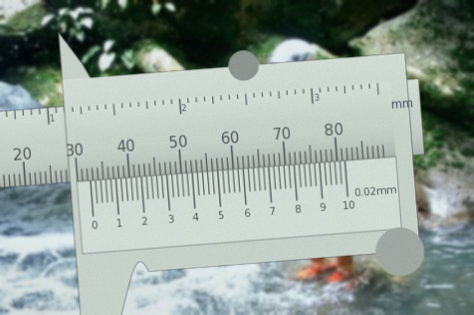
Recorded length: 32.5 mm
